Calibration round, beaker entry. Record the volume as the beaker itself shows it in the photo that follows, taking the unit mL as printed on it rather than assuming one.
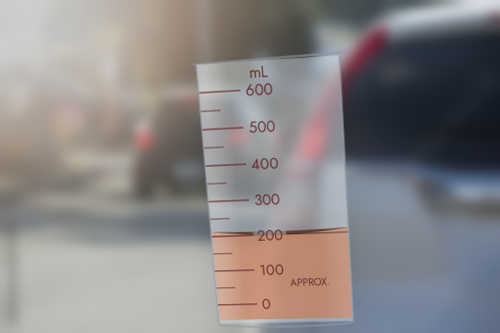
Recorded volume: 200 mL
